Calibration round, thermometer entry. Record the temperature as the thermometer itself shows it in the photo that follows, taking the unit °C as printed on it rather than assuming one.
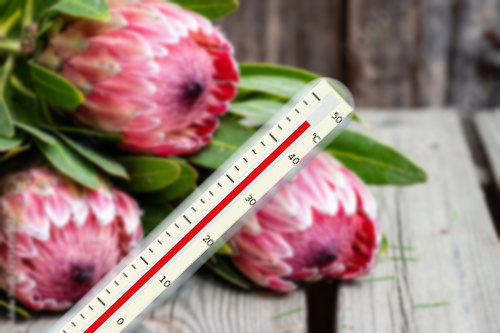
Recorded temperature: 46 °C
